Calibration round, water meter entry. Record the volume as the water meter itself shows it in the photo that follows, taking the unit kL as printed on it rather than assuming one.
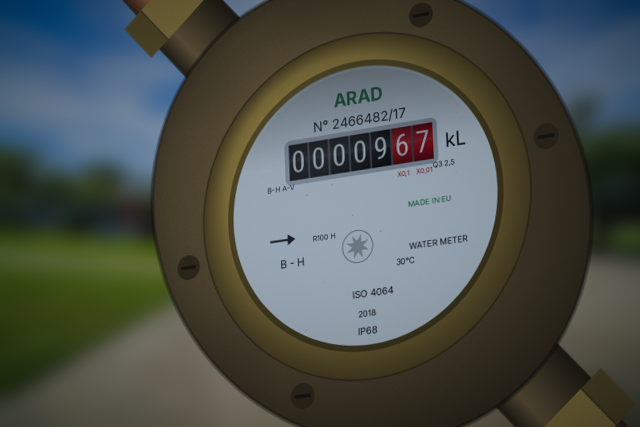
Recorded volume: 9.67 kL
